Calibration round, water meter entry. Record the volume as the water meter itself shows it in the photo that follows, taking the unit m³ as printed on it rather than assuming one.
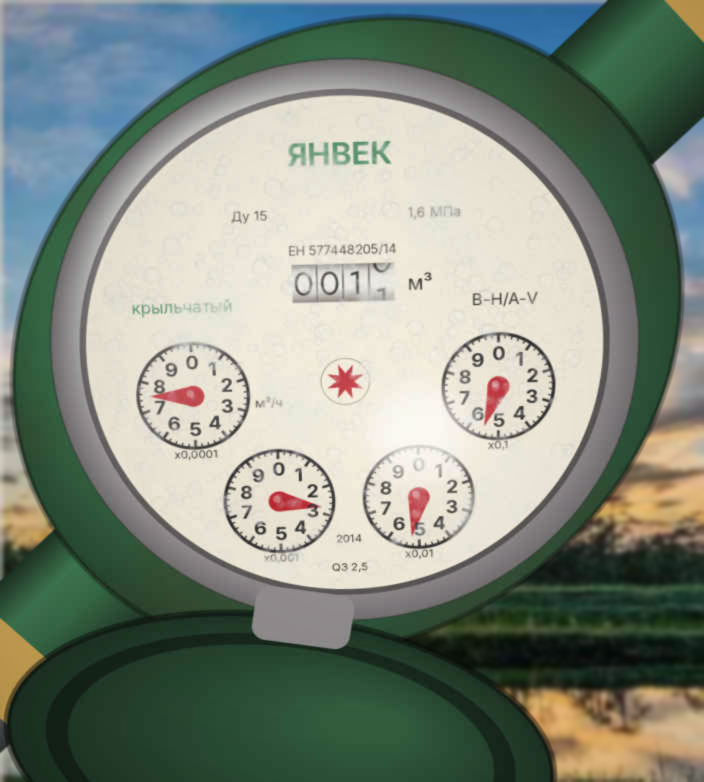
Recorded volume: 10.5527 m³
